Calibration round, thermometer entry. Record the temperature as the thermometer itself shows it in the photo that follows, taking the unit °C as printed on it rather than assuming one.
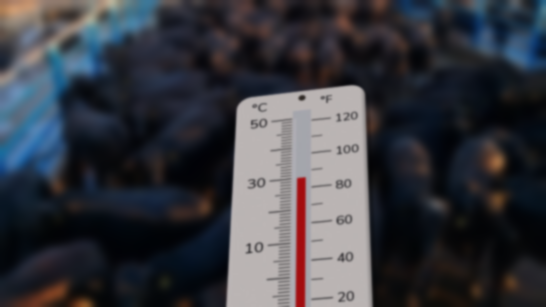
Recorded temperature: 30 °C
